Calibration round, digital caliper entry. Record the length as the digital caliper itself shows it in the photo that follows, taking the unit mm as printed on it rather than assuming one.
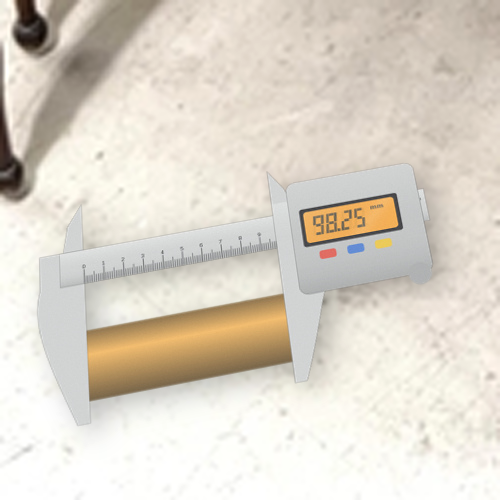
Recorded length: 98.25 mm
